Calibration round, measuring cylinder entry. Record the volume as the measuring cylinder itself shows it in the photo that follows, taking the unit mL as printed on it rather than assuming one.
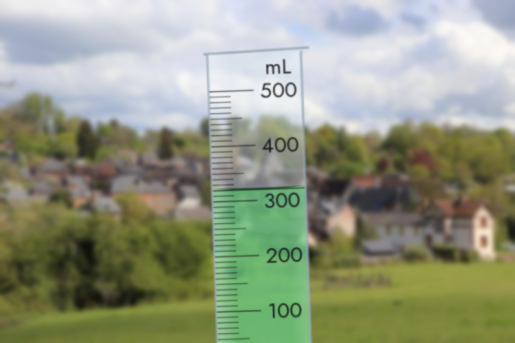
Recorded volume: 320 mL
